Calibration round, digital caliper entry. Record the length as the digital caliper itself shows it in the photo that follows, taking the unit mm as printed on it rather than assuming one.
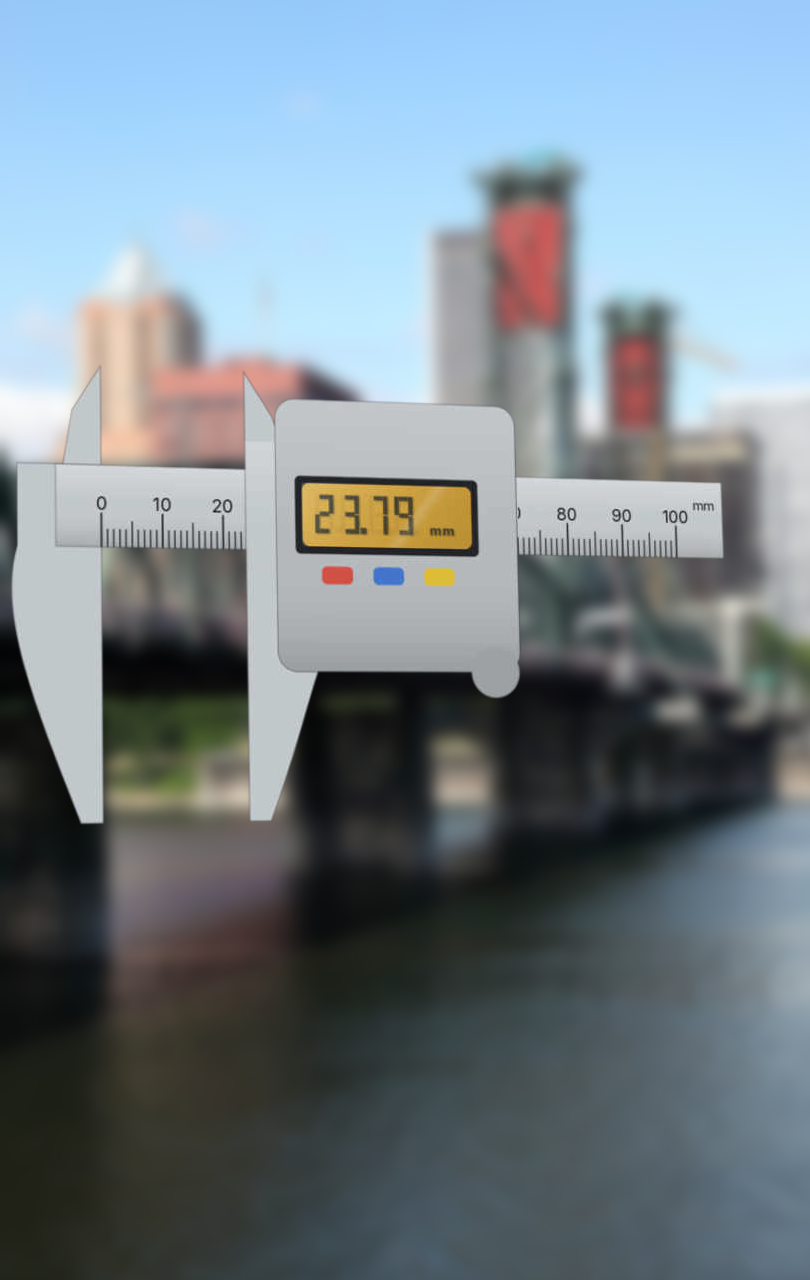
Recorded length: 23.79 mm
